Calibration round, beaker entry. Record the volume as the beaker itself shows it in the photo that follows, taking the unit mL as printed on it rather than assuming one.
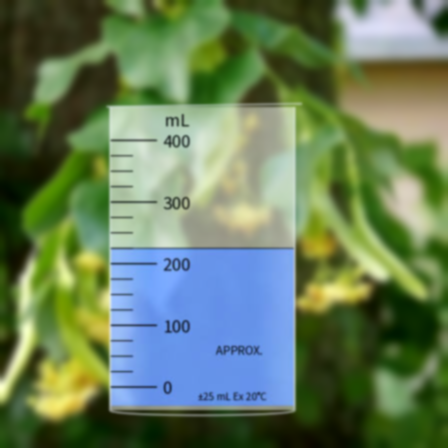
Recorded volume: 225 mL
